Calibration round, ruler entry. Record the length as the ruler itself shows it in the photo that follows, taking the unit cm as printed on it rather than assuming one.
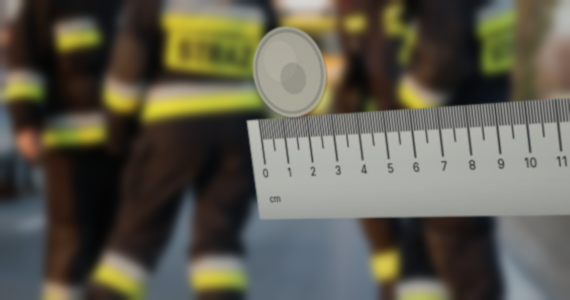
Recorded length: 3 cm
